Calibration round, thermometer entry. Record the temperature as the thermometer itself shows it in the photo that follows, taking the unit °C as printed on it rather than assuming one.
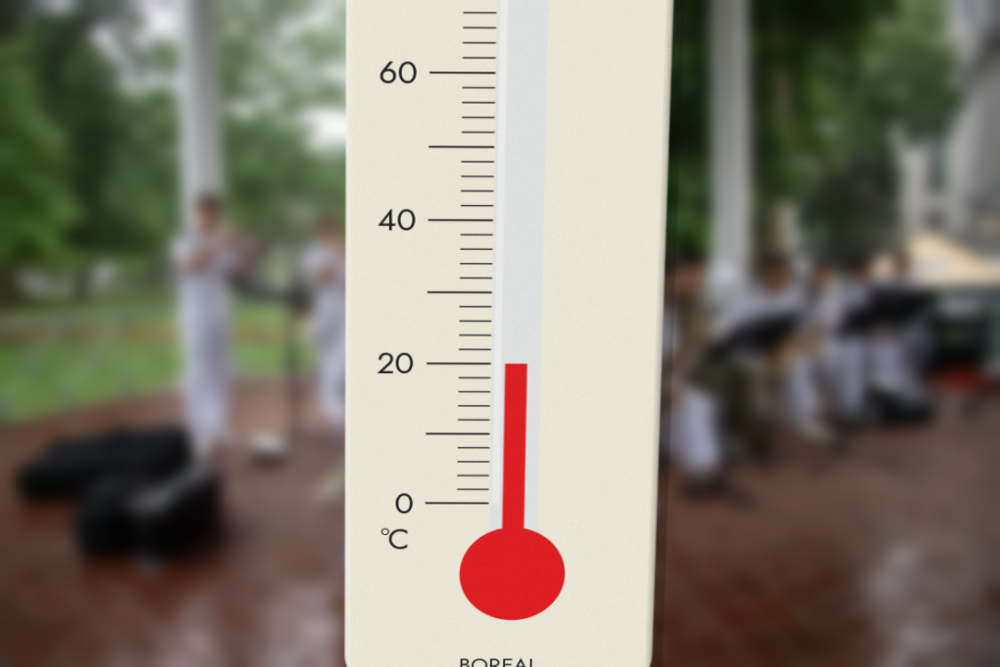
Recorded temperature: 20 °C
